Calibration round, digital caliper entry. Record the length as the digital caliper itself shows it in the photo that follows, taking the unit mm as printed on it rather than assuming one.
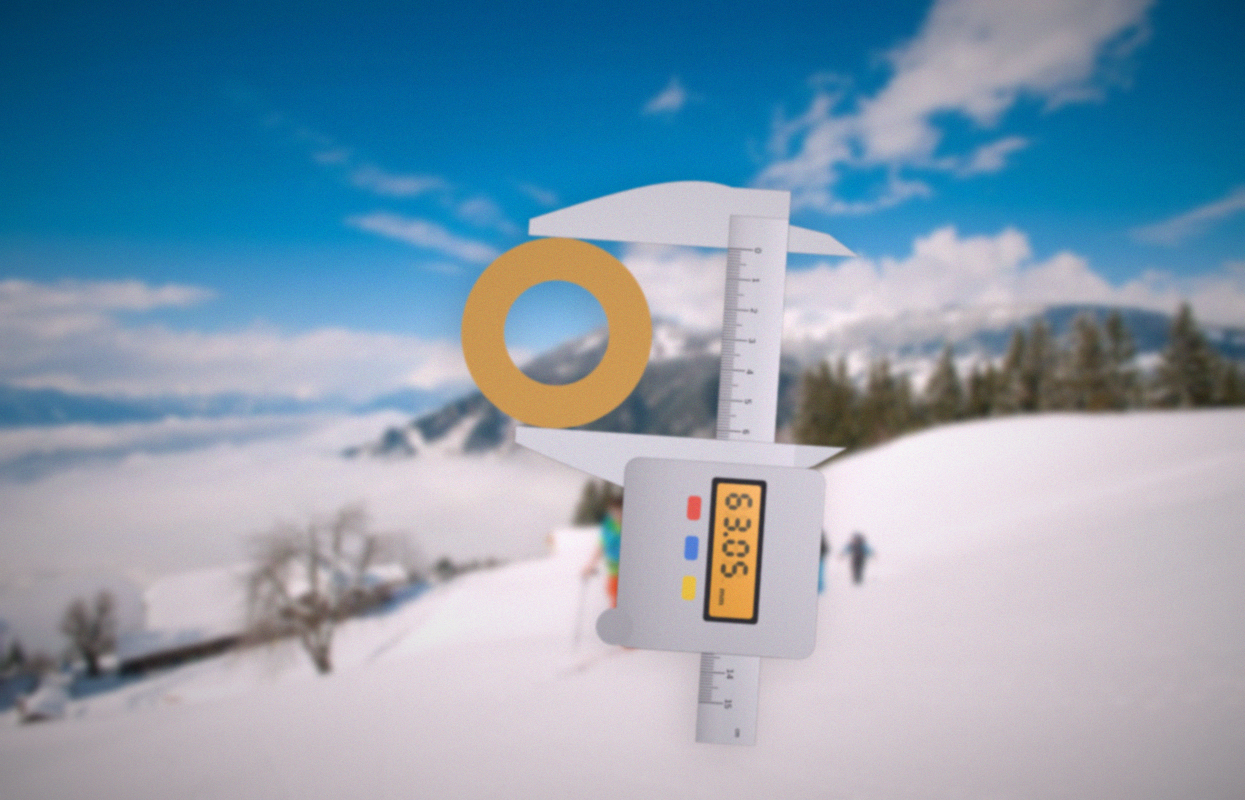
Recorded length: 63.05 mm
